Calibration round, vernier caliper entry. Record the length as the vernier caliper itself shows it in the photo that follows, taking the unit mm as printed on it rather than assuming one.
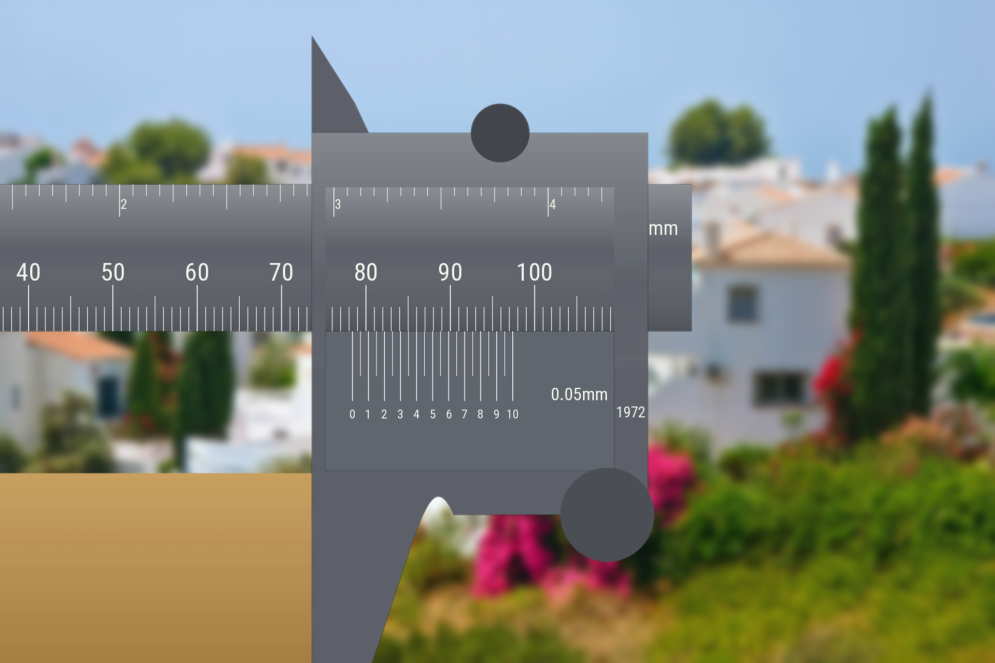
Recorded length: 78.4 mm
